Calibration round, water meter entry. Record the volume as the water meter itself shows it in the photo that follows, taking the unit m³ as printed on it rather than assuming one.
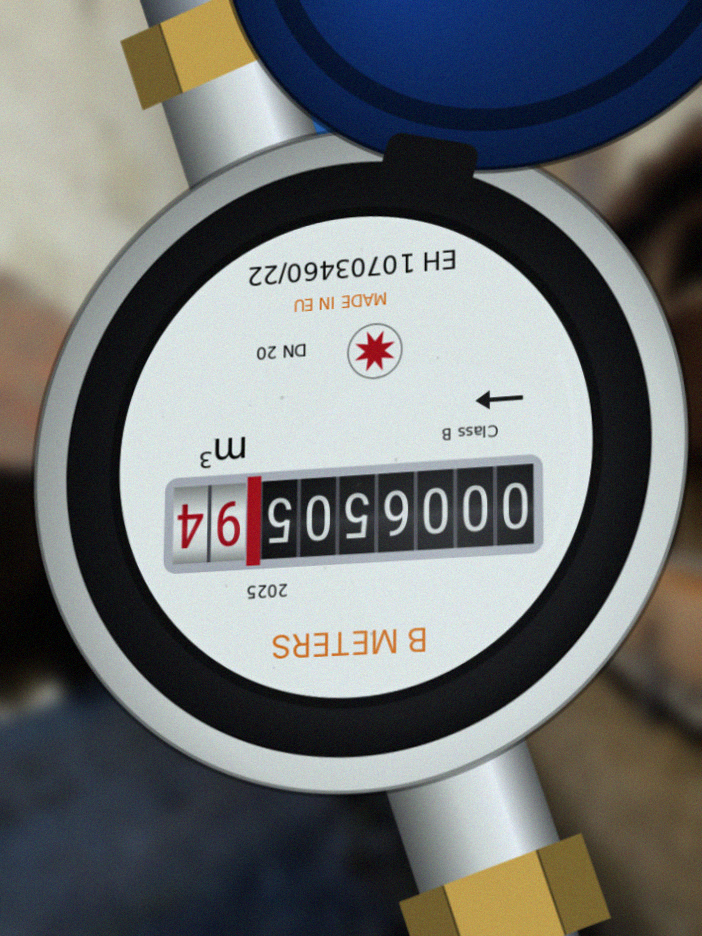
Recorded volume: 6505.94 m³
